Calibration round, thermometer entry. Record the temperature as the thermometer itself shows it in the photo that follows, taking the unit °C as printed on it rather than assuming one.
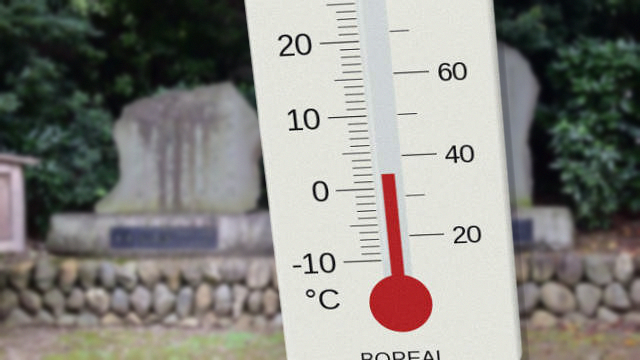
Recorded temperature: 2 °C
